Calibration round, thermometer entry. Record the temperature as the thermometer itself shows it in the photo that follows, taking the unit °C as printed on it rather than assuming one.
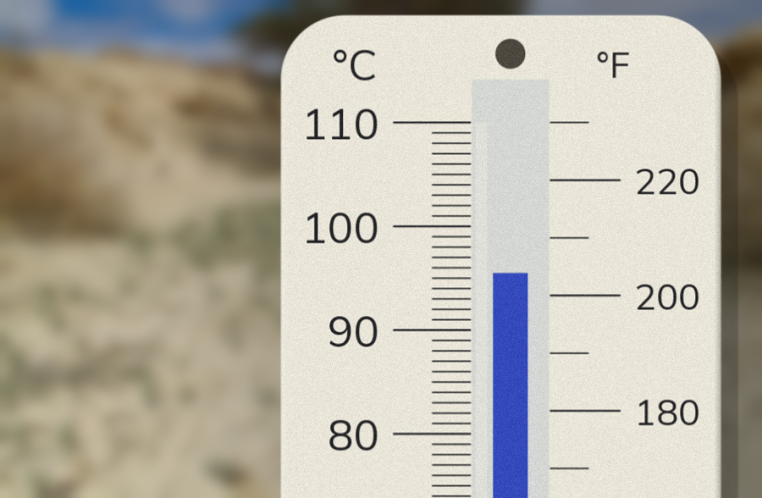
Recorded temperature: 95.5 °C
